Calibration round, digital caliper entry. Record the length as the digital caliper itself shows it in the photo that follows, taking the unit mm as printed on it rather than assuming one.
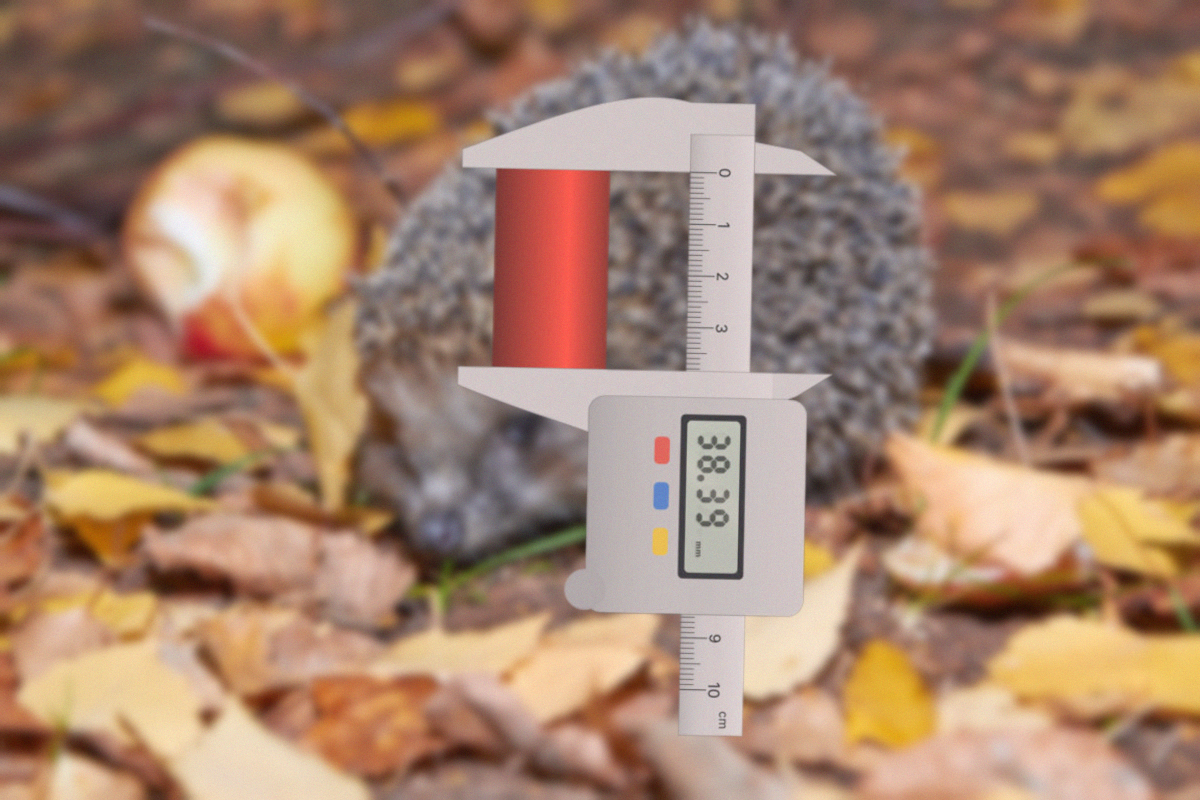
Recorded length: 38.39 mm
